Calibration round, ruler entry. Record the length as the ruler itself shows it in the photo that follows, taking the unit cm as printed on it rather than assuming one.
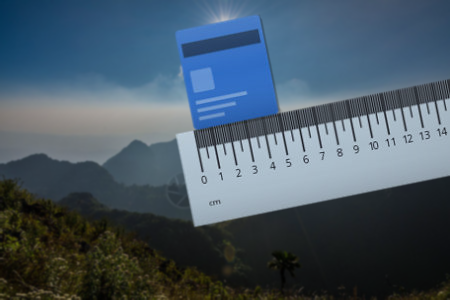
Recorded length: 5 cm
